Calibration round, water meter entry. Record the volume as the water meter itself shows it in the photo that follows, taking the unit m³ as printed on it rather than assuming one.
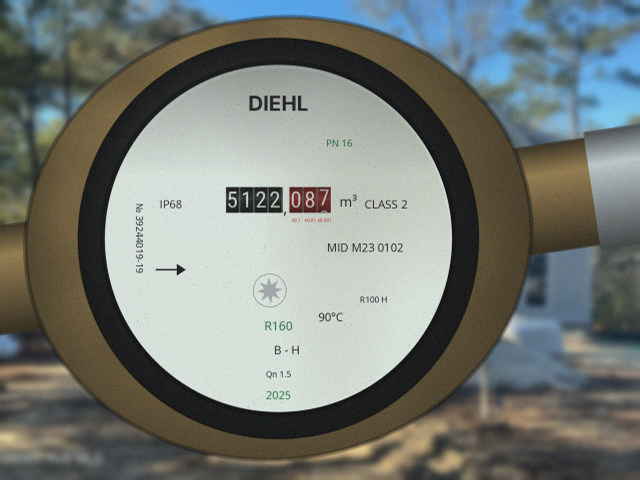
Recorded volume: 5122.087 m³
